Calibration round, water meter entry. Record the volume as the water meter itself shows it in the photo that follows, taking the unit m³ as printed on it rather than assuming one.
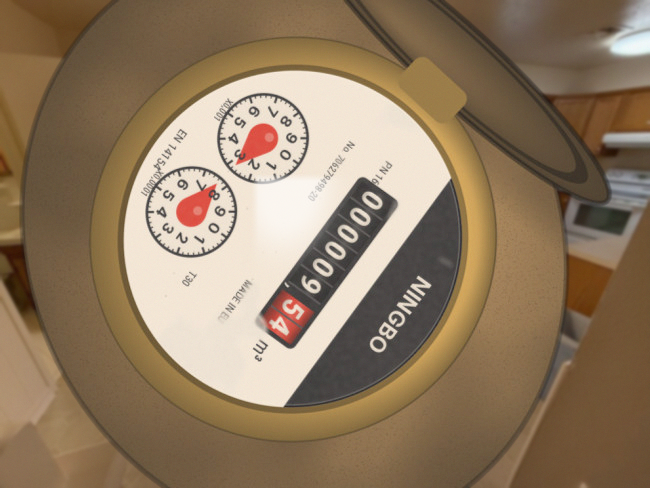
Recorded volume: 9.5427 m³
